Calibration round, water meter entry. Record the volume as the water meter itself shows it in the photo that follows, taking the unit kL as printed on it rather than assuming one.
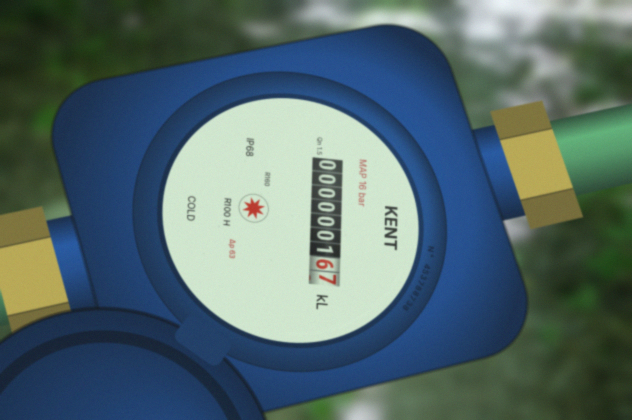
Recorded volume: 1.67 kL
